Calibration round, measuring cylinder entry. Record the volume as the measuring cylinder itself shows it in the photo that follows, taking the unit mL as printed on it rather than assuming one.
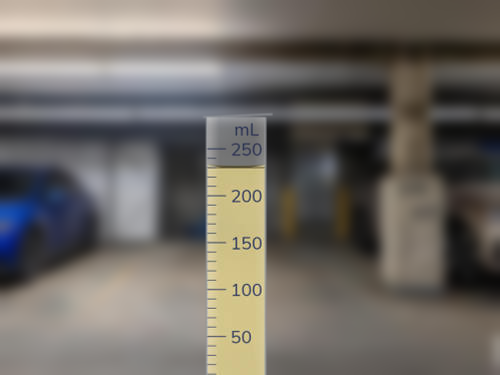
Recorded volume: 230 mL
